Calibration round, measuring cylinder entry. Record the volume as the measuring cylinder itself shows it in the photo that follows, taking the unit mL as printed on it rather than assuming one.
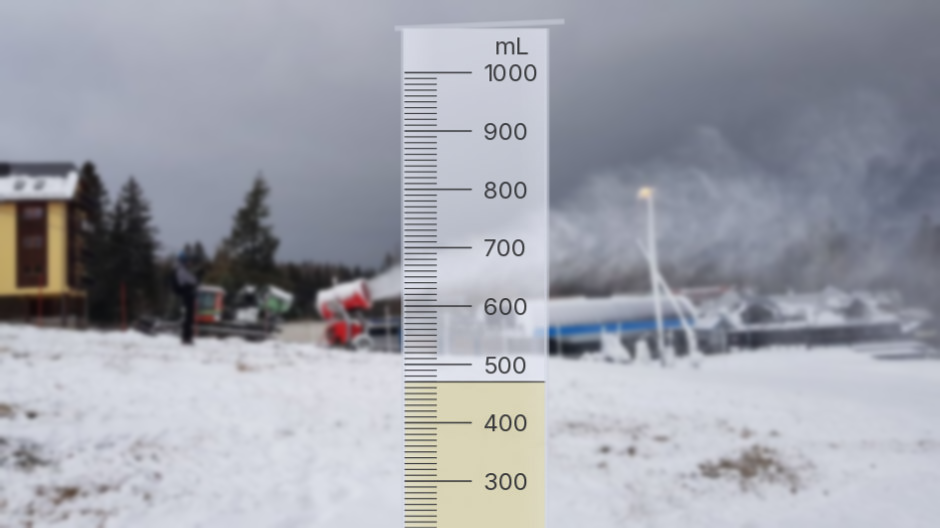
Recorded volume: 470 mL
